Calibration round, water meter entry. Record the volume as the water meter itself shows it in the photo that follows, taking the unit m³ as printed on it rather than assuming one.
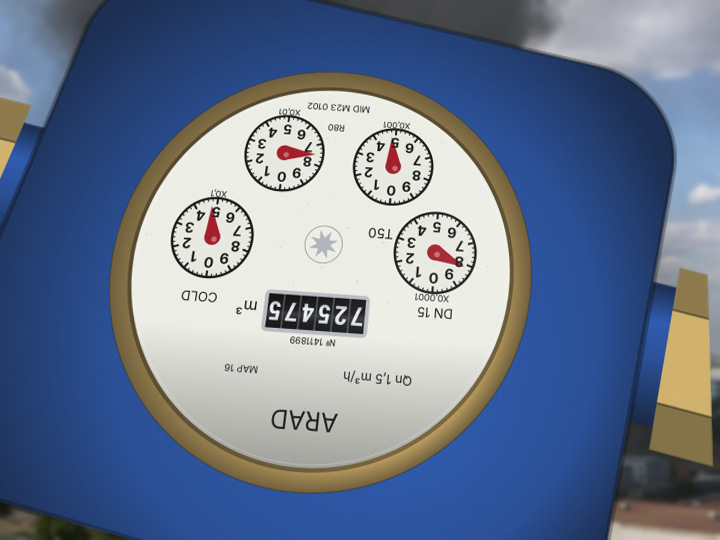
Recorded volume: 725475.4748 m³
